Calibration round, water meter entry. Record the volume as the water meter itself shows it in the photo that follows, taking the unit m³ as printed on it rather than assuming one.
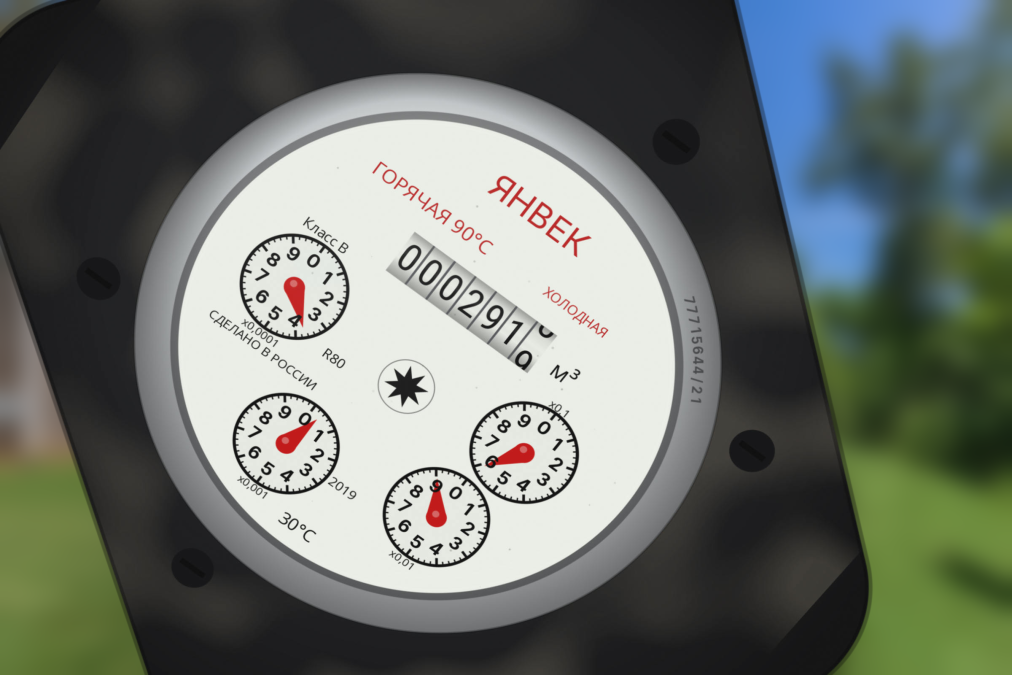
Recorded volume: 2918.5903 m³
